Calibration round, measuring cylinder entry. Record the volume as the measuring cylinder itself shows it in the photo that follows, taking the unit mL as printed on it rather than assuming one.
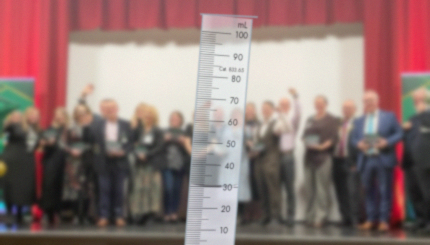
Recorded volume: 30 mL
